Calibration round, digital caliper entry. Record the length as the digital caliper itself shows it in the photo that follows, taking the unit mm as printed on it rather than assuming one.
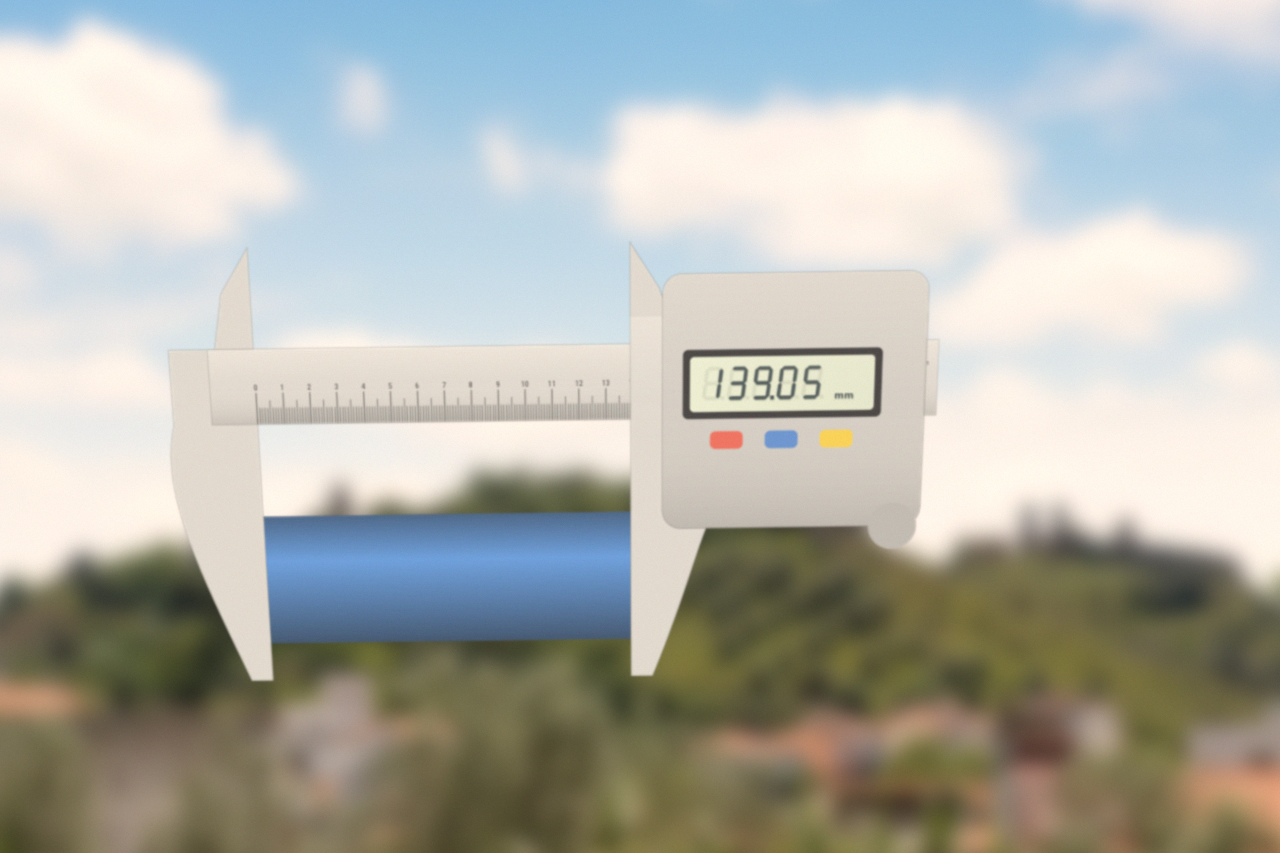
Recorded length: 139.05 mm
